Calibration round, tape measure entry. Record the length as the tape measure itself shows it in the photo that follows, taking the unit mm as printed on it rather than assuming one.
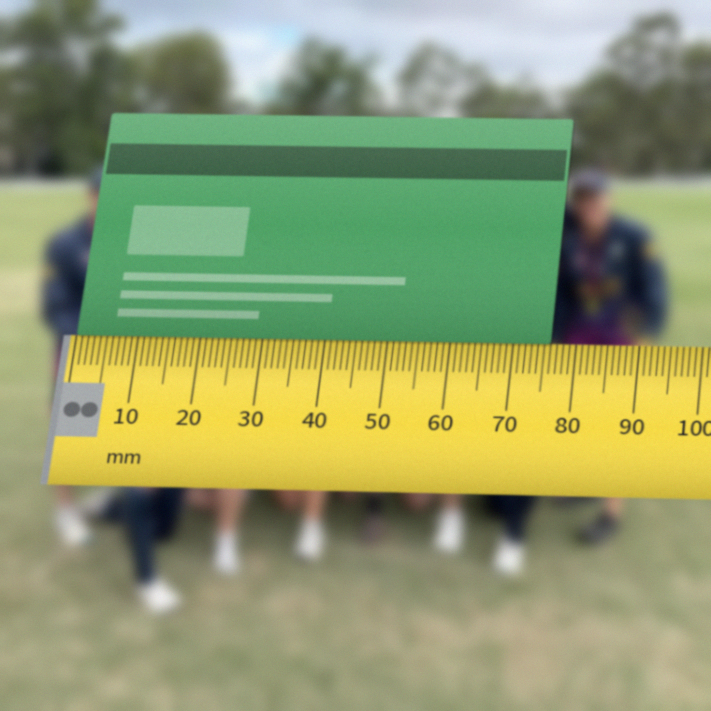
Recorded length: 76 mm
